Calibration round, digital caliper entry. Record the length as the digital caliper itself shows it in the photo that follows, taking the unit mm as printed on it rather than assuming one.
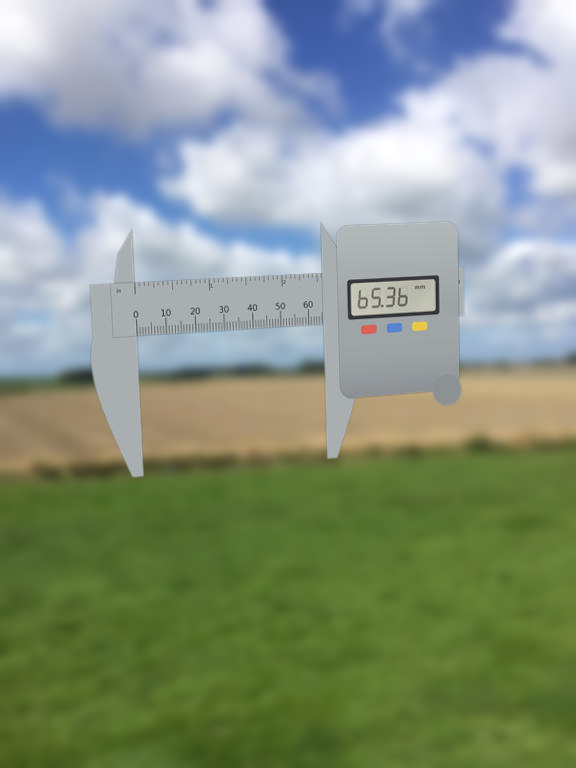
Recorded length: 65.36 mm
